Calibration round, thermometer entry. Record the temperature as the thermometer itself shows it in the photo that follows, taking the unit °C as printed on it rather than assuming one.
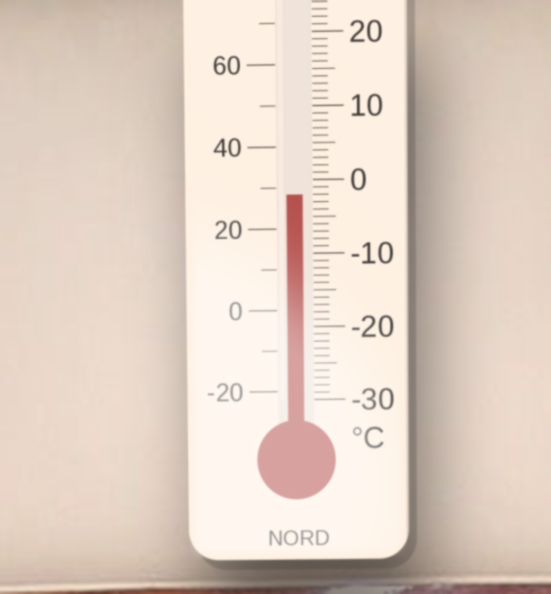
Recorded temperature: -2 °C
